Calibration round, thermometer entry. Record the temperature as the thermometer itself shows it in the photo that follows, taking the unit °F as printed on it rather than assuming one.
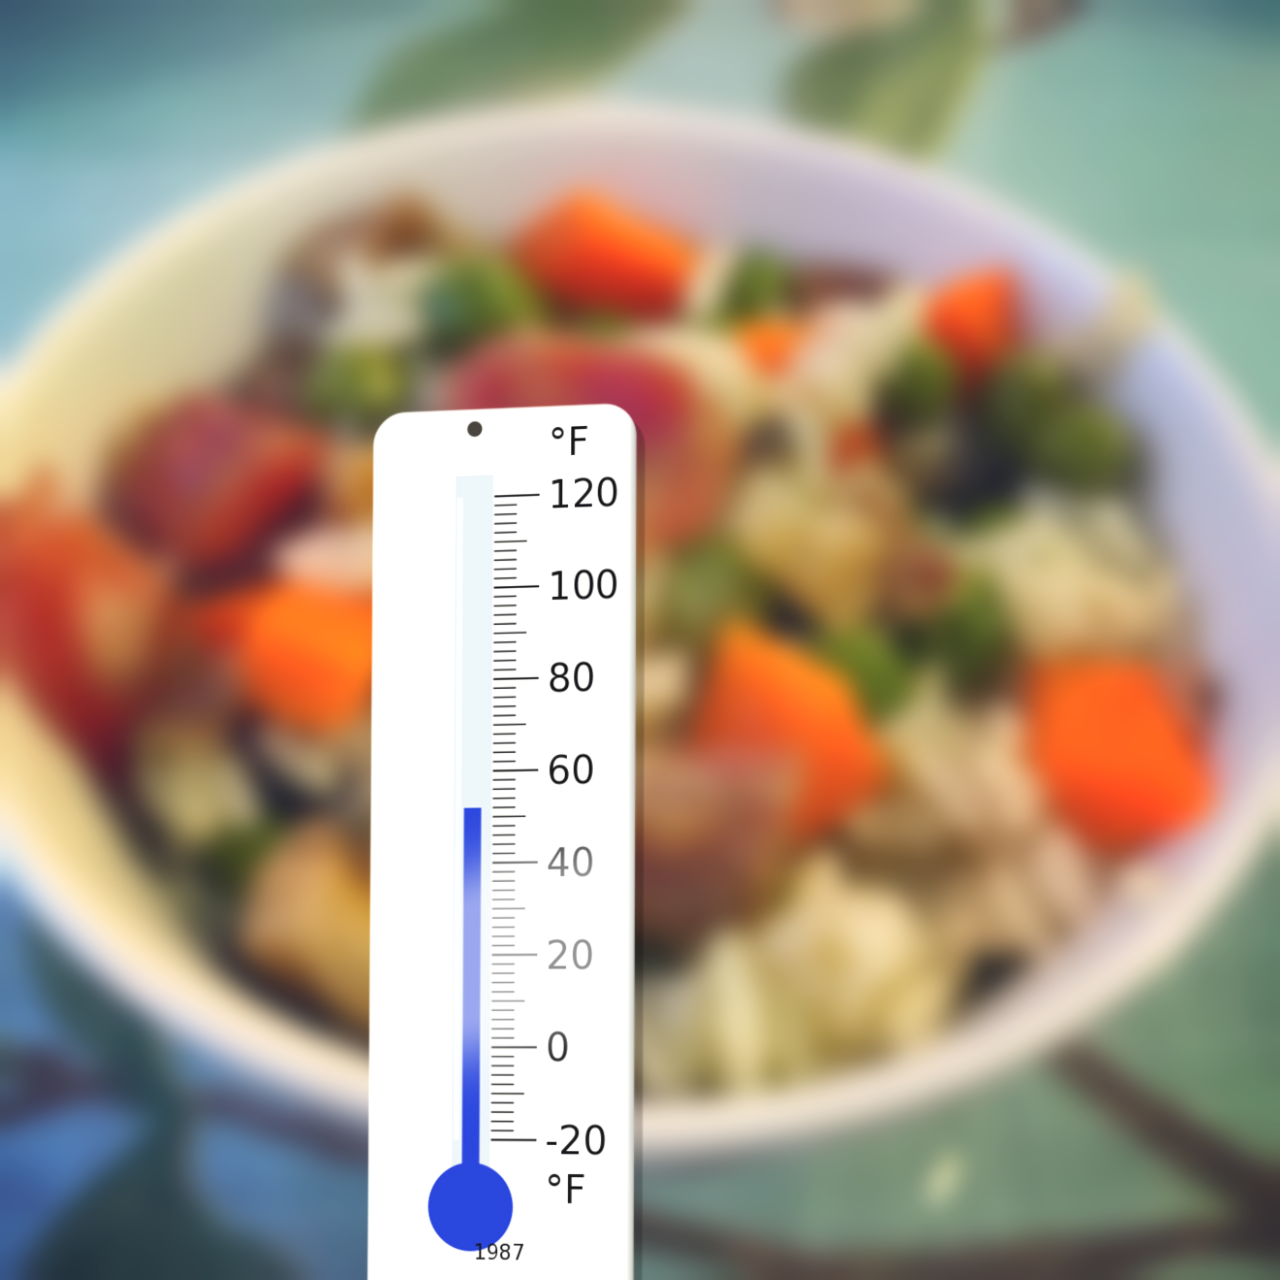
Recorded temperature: 52 °F
